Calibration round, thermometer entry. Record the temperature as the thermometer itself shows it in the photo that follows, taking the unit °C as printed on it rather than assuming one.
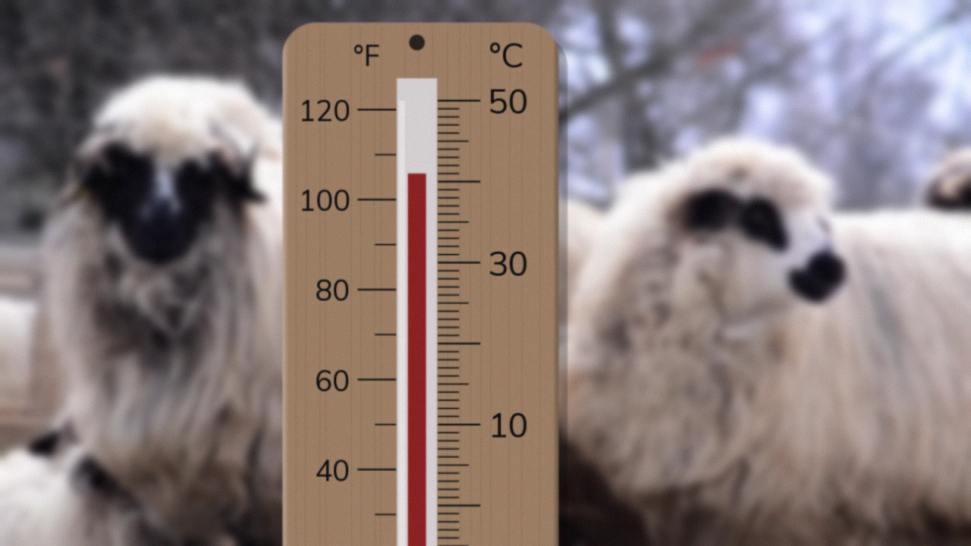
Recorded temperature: 41 °C
